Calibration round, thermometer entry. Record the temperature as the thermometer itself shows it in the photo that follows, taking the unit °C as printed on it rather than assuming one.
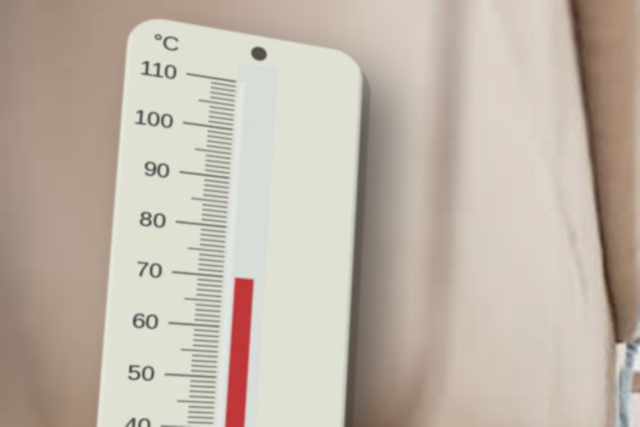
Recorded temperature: 70 °C
